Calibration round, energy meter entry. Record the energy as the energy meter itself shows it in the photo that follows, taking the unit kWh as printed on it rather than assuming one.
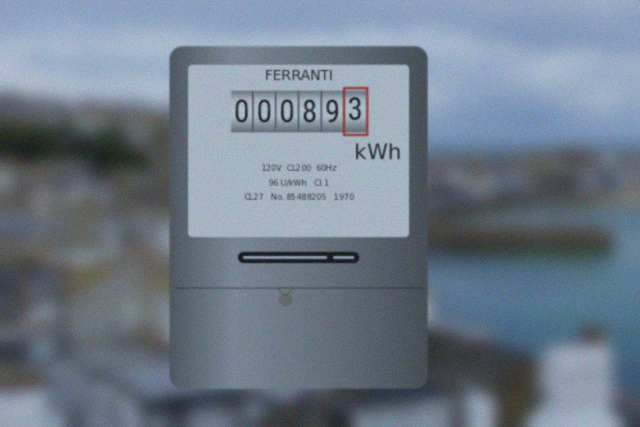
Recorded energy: 89.3 kWh
